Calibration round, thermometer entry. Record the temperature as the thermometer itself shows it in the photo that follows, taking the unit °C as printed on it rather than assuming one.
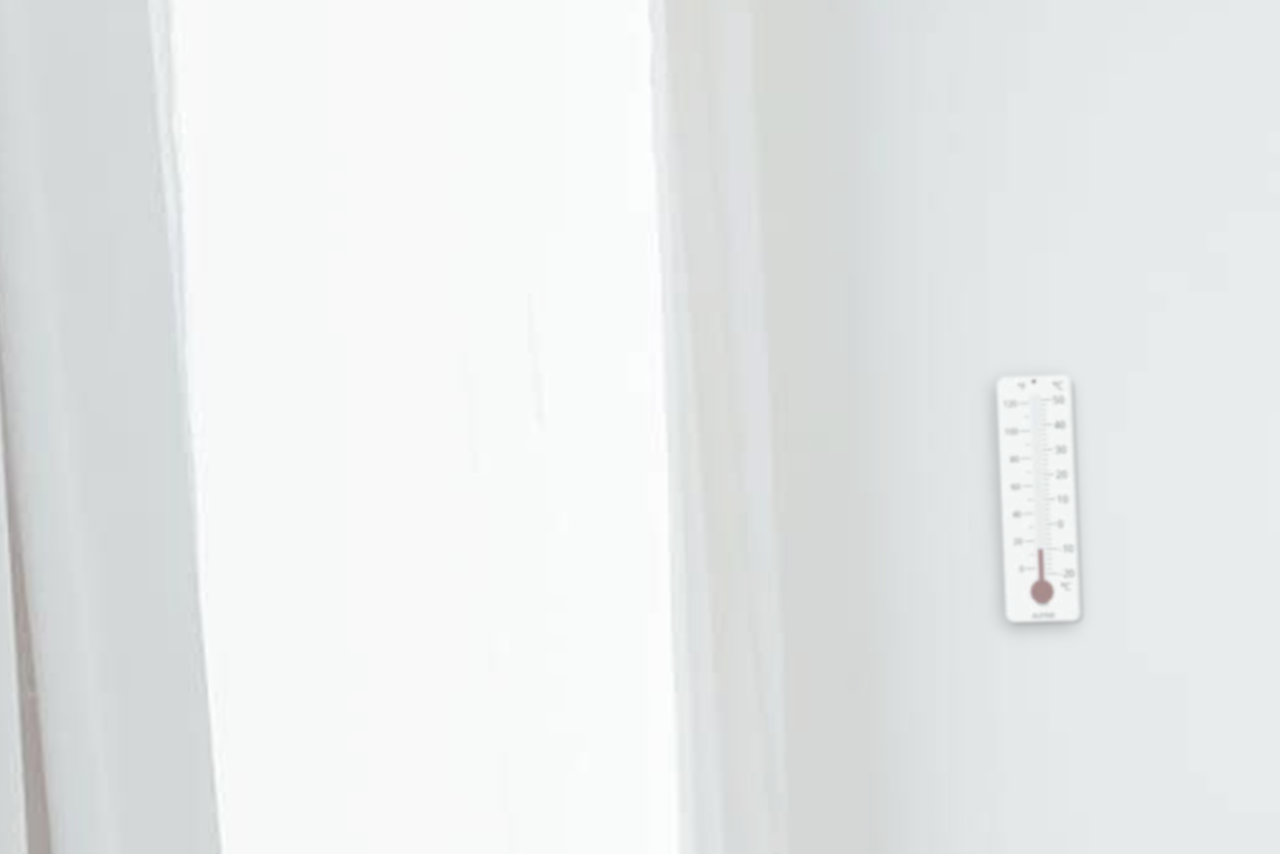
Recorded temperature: -10 °C
